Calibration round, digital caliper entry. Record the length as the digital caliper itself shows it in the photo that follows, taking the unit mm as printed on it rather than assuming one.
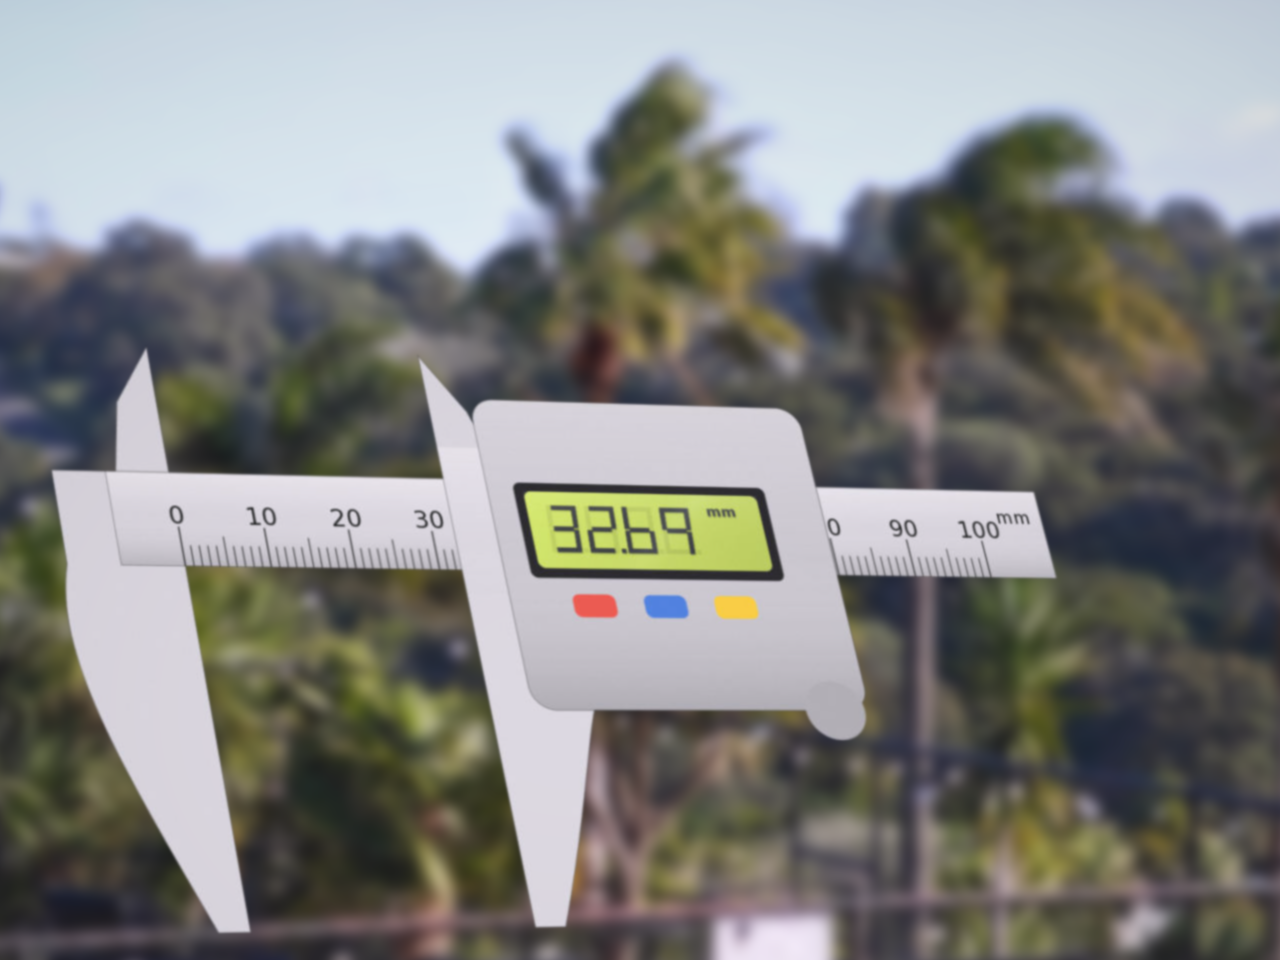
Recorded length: 32.69 mm
